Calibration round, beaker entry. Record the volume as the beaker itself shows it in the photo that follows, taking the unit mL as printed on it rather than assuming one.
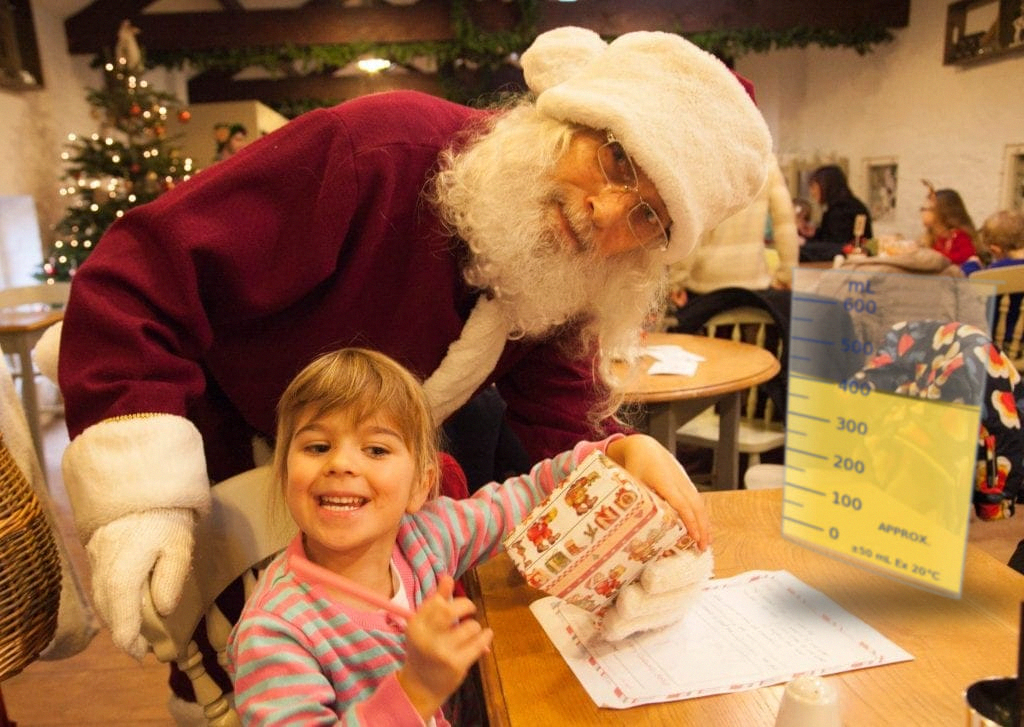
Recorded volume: 400 mL
